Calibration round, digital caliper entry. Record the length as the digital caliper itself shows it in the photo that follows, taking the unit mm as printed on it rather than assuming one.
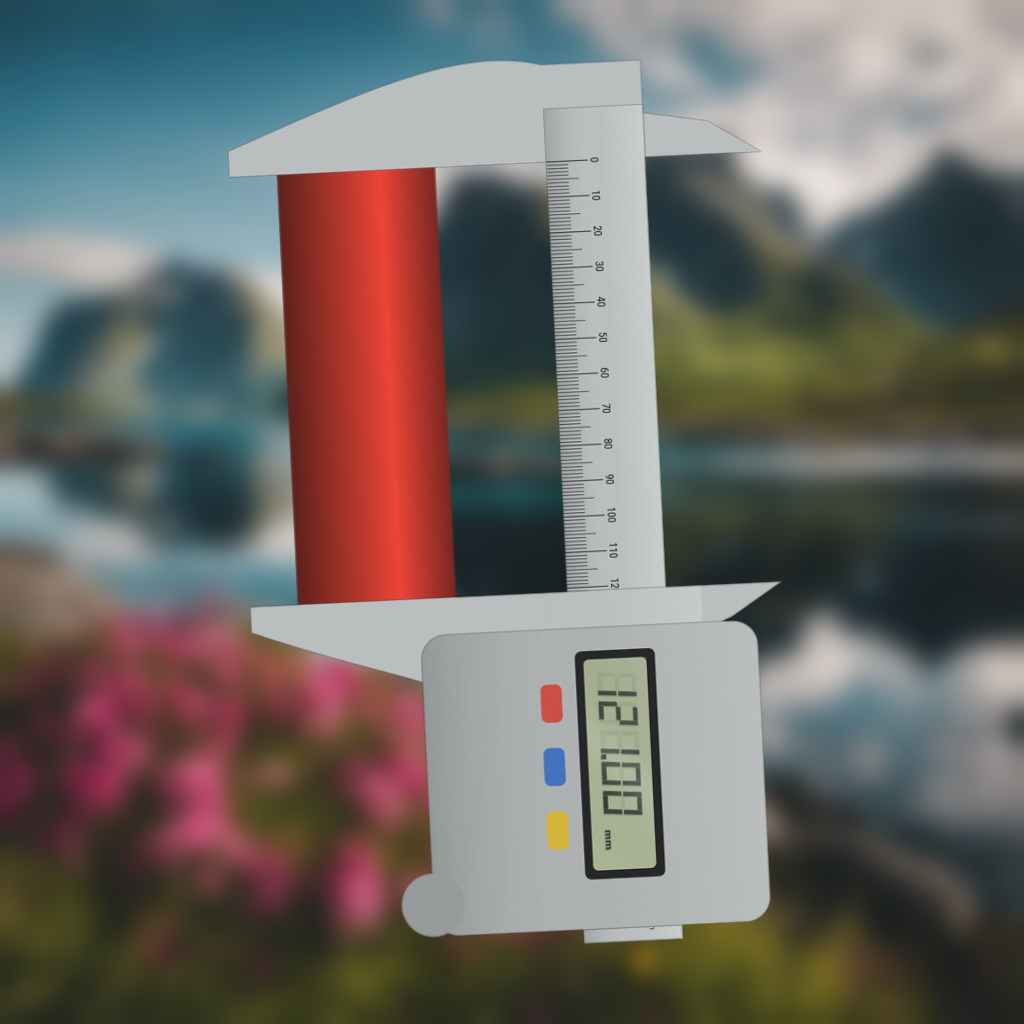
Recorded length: 121.00 mm
